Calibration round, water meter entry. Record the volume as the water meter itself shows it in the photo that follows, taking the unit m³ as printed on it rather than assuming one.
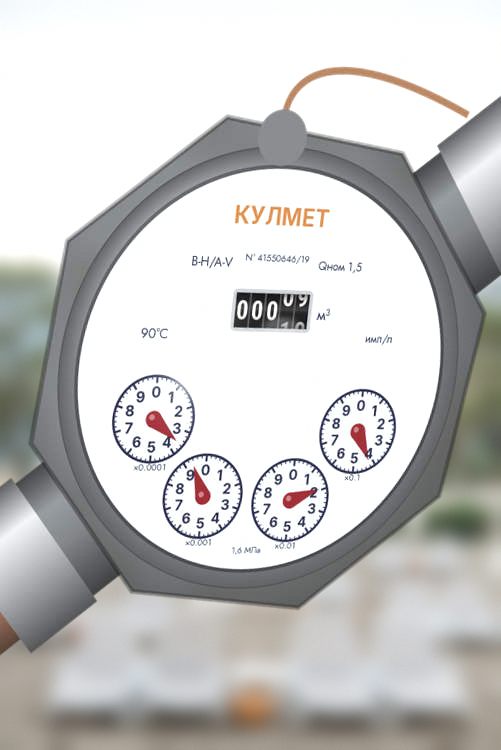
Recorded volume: 9.4193 m³
